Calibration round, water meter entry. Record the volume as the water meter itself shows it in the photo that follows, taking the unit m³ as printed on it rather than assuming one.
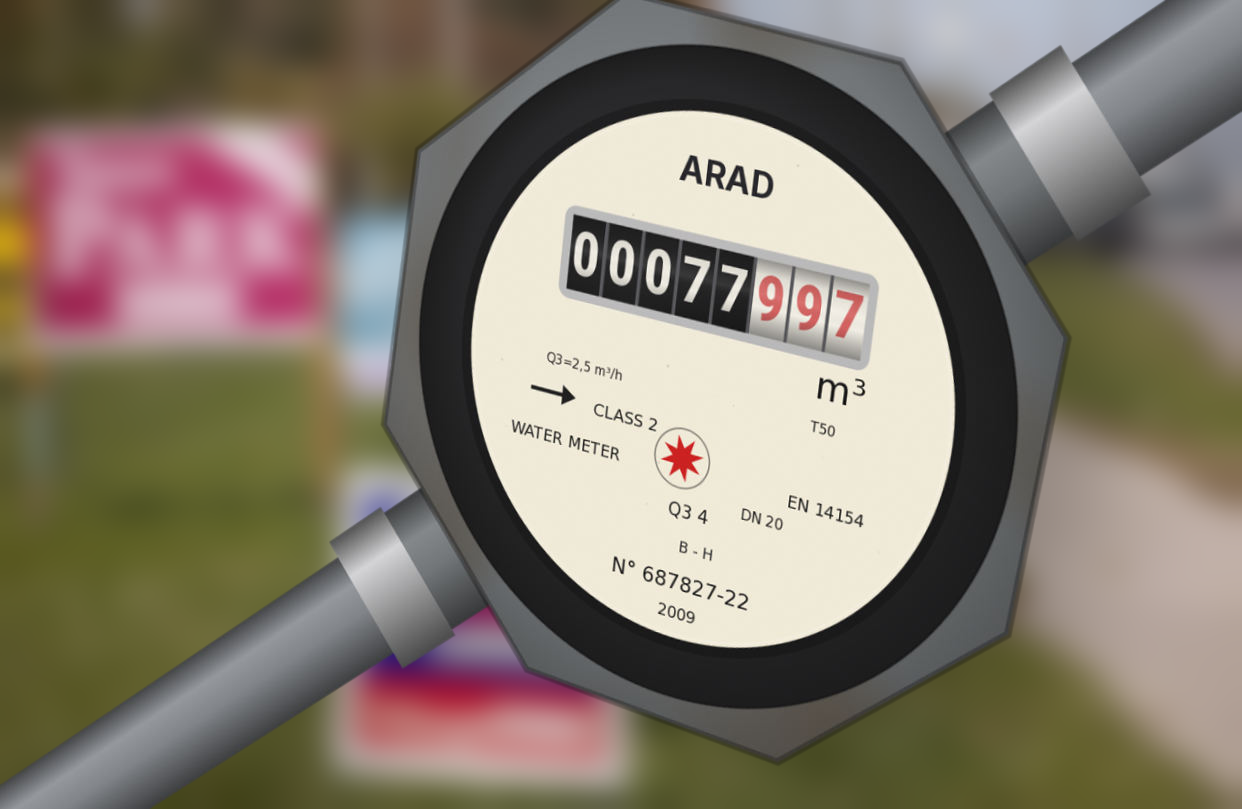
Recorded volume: 77.997 m³
